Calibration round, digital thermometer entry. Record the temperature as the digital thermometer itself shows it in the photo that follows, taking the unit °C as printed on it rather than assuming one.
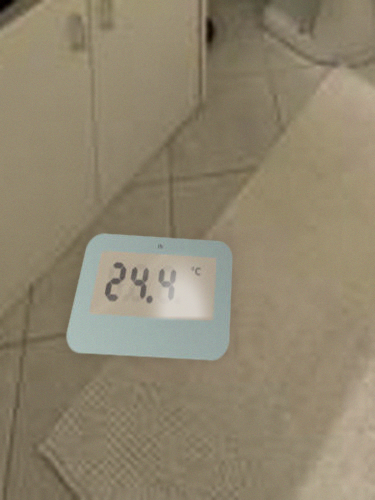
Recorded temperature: 24.4 °C
